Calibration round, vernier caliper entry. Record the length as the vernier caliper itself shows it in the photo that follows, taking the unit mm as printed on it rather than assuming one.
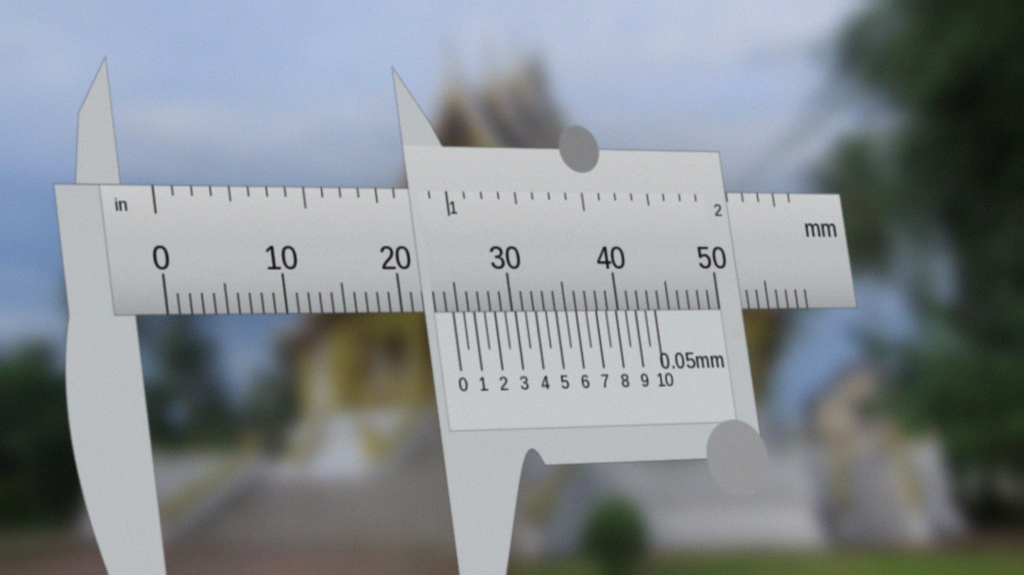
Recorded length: 24.6 mm
